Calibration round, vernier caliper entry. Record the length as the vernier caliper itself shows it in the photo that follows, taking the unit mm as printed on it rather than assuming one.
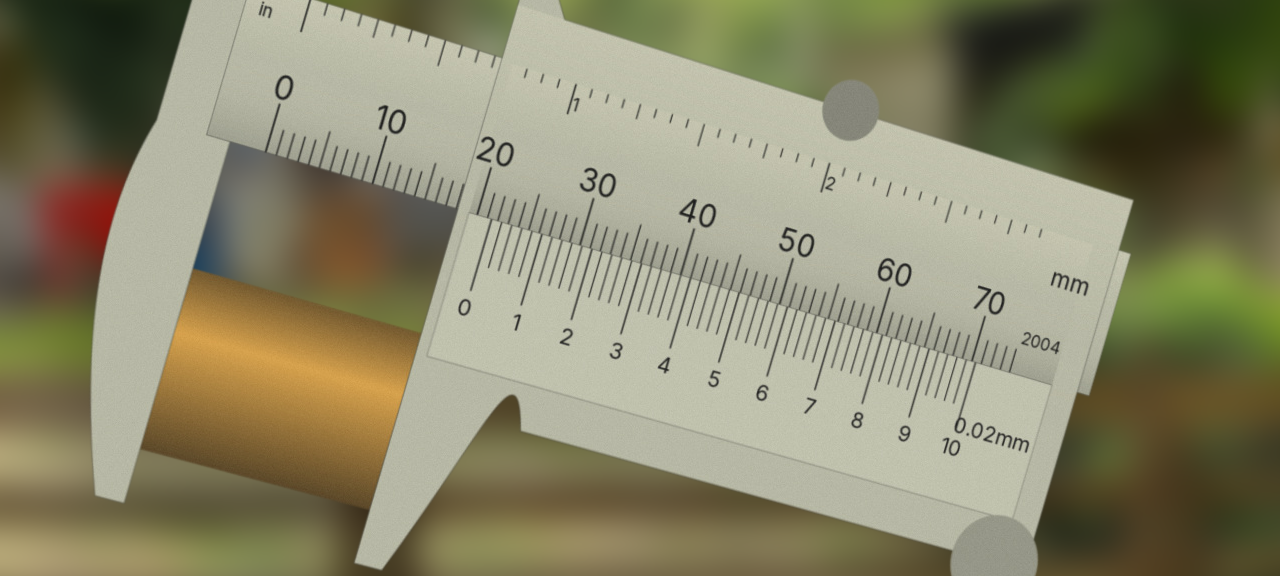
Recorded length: 21.4 mm
